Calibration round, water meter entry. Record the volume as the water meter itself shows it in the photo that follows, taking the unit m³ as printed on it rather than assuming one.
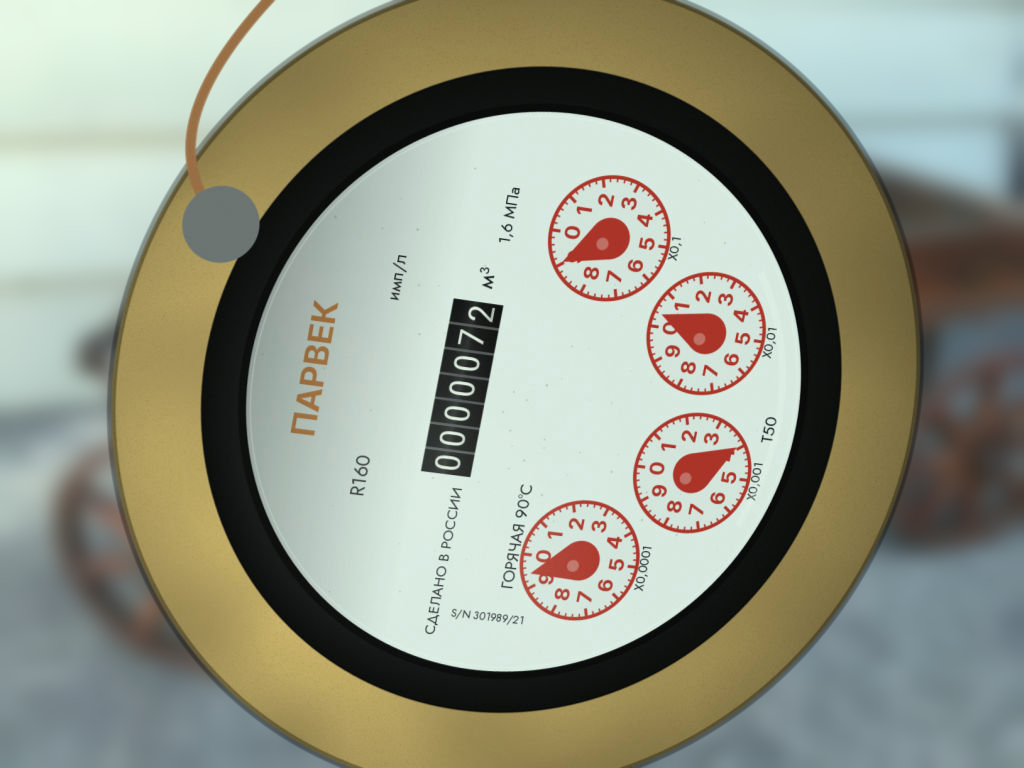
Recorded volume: 71.9039 m³
